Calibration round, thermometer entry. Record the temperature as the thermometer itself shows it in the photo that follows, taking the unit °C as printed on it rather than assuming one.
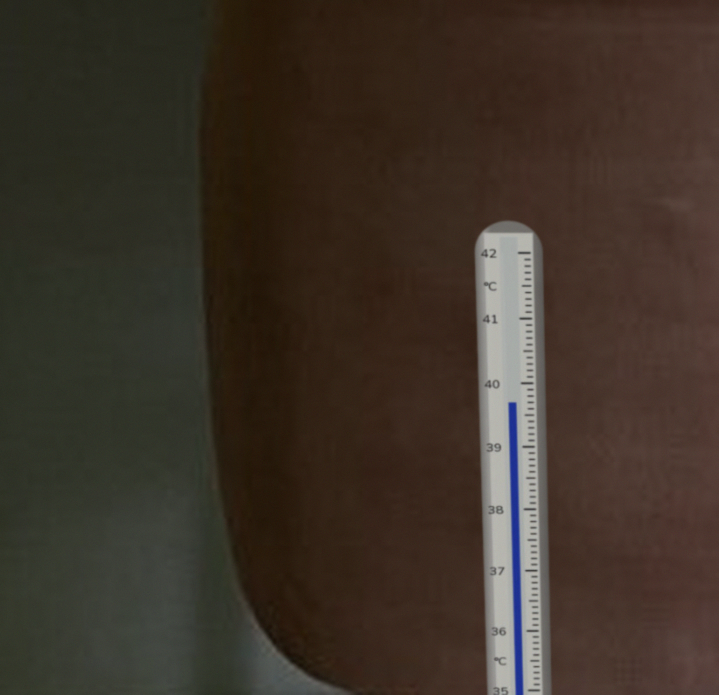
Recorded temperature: 39.7 °C
